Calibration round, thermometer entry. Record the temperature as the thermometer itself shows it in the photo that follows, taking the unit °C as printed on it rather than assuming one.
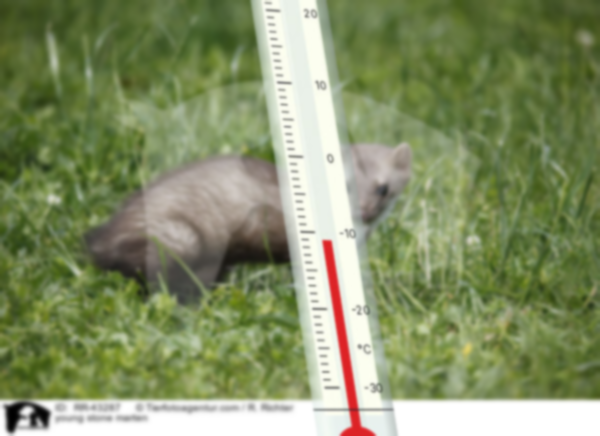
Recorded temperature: -11 °C
